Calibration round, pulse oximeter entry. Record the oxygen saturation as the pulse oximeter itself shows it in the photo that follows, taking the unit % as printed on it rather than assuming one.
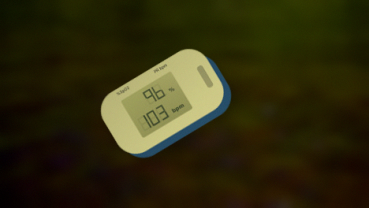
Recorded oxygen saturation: 96 %
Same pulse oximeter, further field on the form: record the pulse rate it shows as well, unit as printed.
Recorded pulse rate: 103 bpm
